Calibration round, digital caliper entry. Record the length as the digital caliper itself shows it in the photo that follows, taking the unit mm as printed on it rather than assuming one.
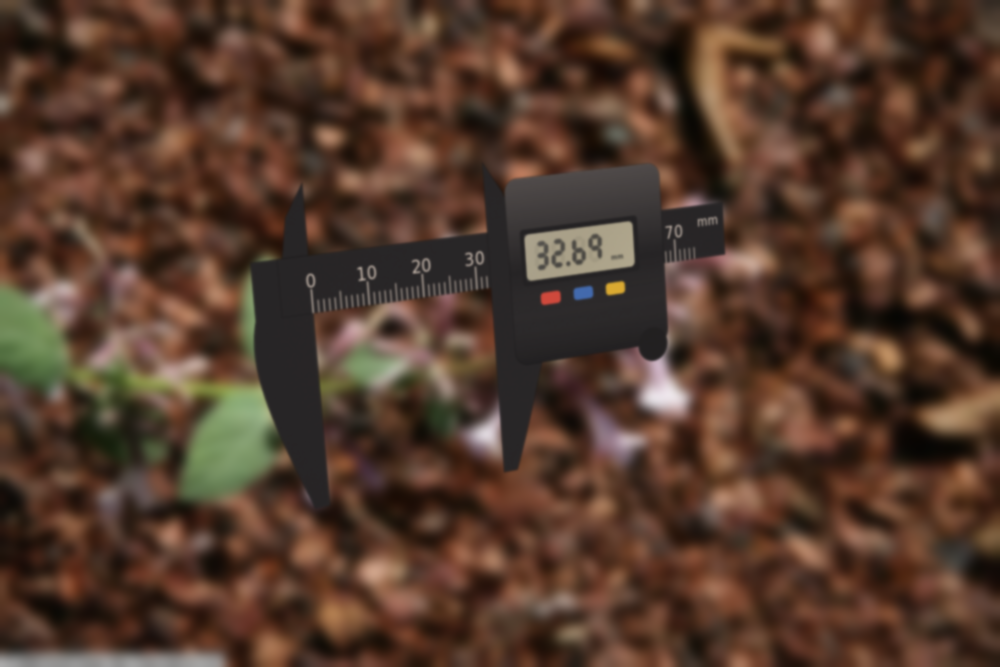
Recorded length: 32.69 mm
